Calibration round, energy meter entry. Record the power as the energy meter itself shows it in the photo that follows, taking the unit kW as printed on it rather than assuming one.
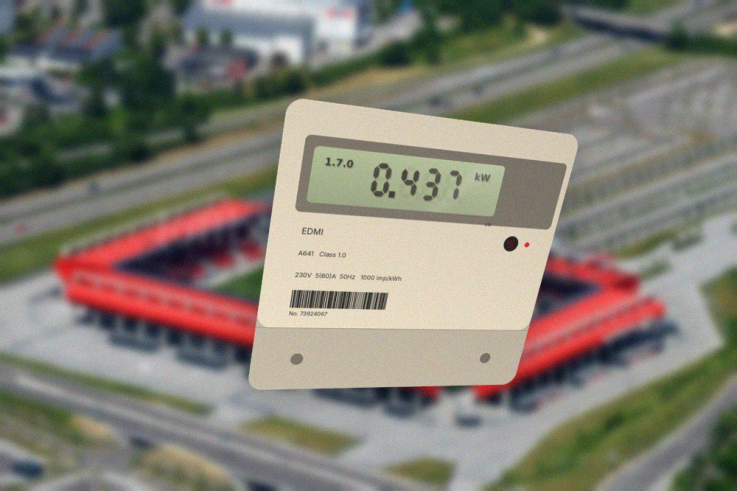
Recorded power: 0.437 kW
